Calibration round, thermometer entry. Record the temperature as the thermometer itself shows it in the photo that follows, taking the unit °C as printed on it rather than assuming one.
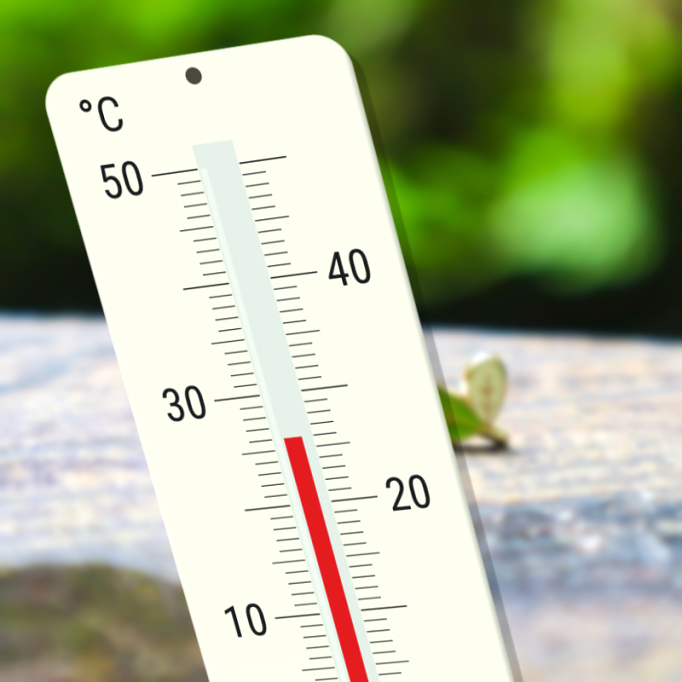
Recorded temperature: 26 °C
